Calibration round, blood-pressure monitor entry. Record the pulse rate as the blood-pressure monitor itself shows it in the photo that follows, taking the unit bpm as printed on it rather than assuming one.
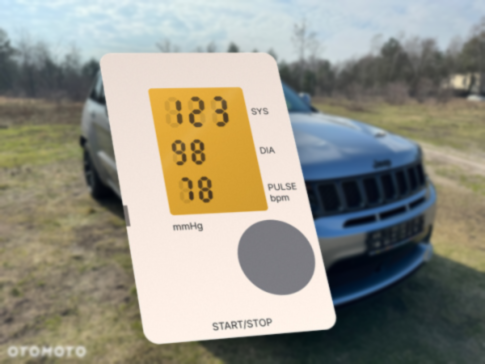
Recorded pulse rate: 78 bpm
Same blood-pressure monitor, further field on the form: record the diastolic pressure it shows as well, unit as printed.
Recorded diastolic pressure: 98 mmHg
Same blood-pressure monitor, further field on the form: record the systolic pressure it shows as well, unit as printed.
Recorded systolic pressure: 123 mmHg
